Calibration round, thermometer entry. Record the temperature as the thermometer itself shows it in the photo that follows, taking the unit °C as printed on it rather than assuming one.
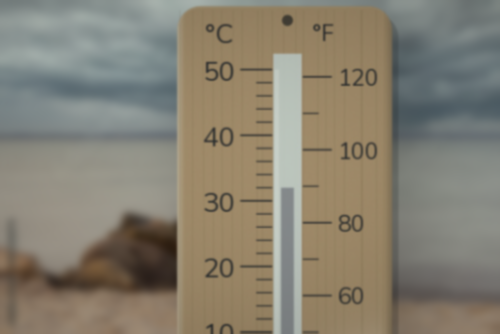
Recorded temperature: 32 °C
